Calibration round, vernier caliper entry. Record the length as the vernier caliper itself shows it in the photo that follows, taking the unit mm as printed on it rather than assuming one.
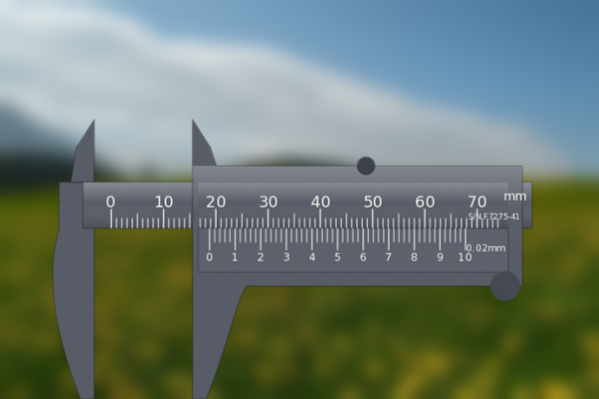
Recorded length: 18.8 mm
